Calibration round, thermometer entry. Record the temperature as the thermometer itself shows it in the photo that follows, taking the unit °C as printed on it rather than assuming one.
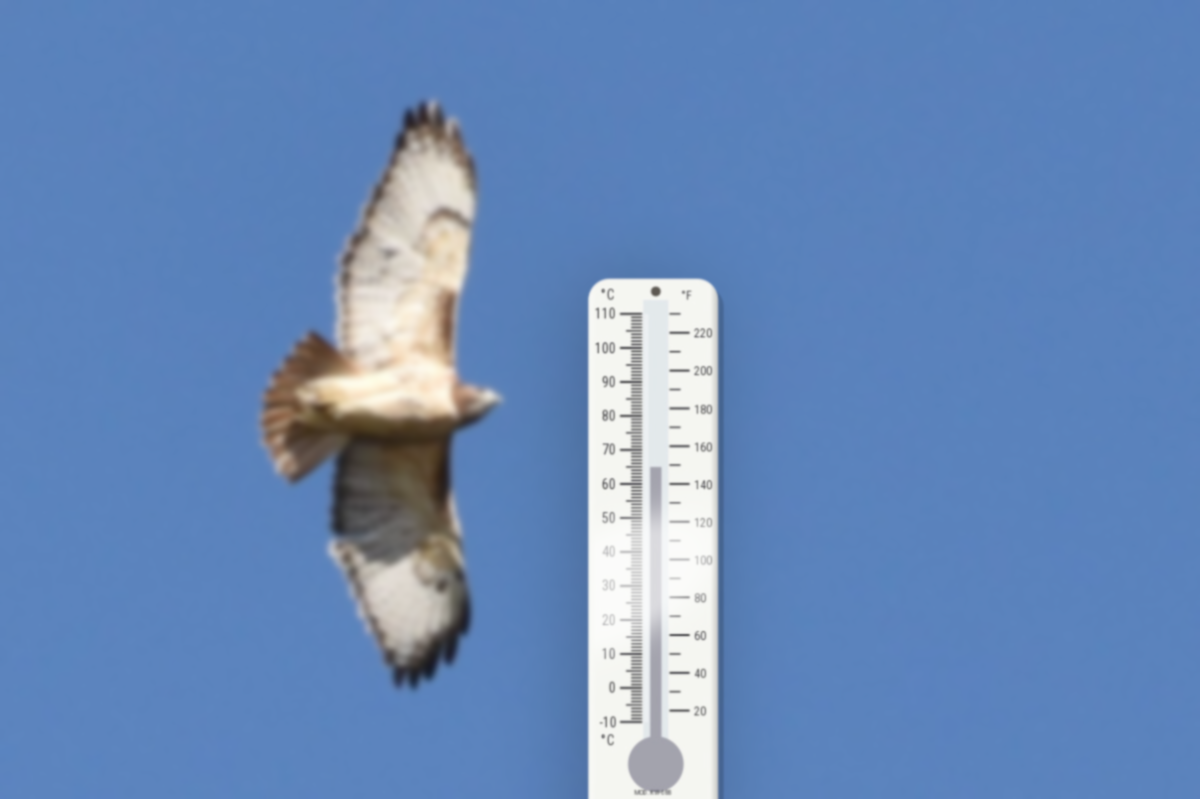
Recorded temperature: 65 °C
